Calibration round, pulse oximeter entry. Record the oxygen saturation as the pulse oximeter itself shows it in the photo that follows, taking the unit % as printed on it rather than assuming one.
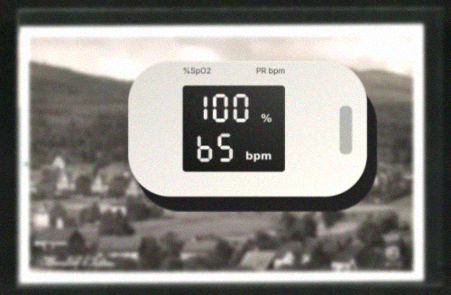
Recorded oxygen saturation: 100 %
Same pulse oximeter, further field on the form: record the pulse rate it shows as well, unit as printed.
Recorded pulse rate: 65 bpm
